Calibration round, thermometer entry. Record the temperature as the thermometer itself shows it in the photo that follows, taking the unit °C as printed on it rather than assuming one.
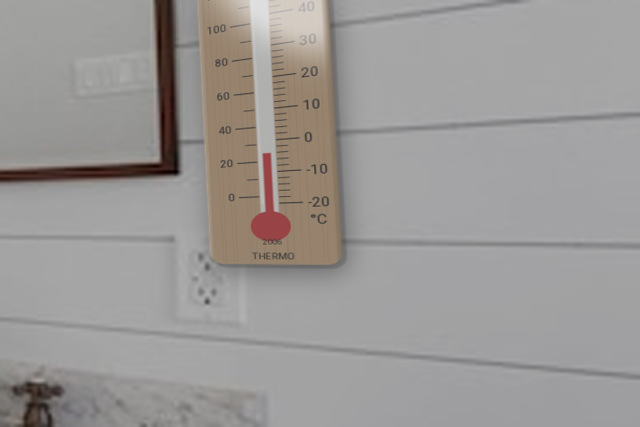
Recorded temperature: -4 °C
